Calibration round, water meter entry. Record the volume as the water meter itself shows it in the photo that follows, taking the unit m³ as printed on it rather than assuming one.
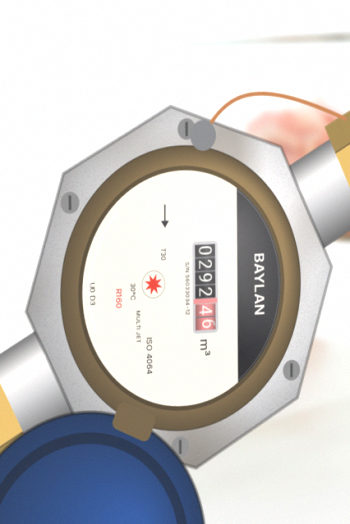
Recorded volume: 292.46 m³
